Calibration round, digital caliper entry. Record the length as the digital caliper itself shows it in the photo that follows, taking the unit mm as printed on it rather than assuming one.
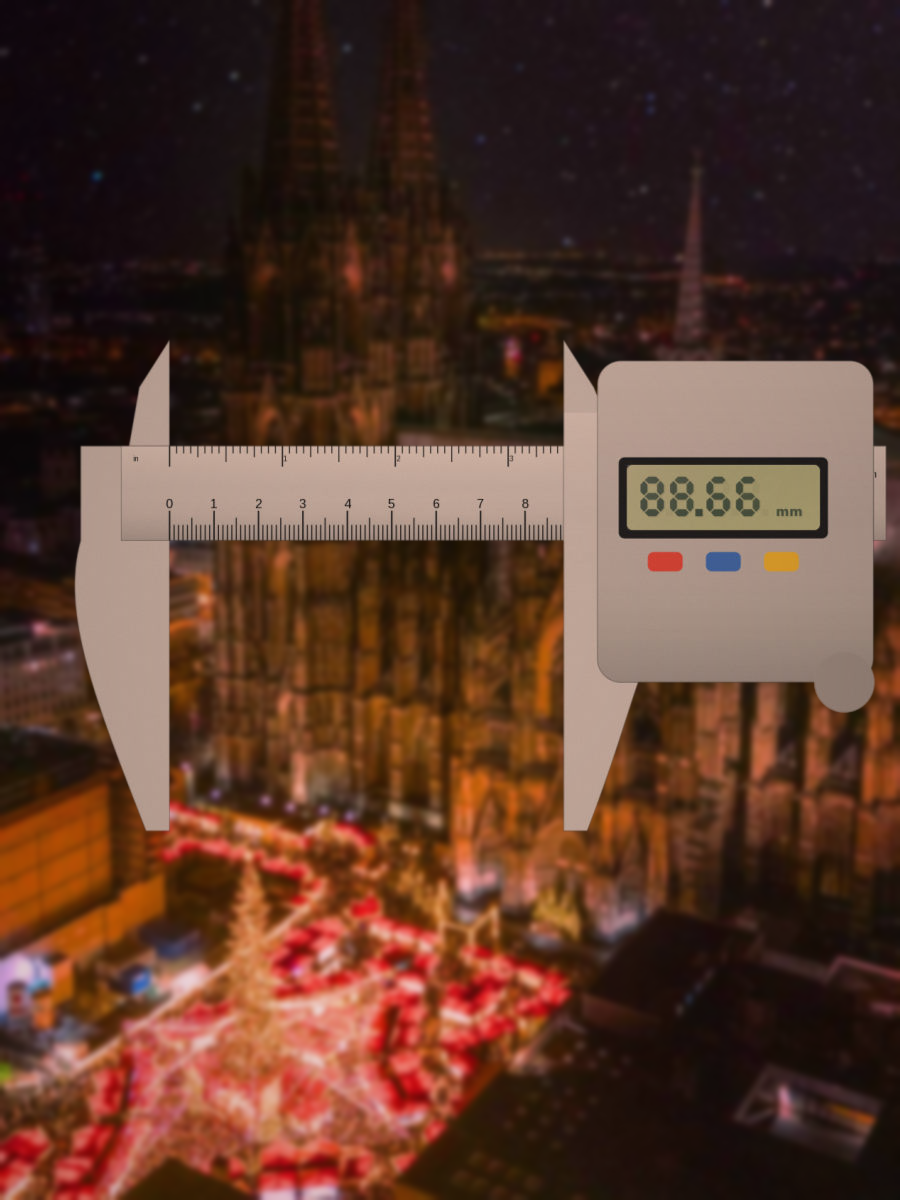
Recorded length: 88.66 mm
